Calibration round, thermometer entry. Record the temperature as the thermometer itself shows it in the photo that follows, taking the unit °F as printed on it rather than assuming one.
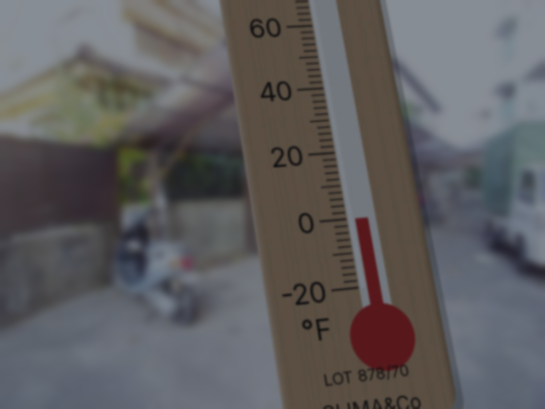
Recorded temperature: 0 °F
